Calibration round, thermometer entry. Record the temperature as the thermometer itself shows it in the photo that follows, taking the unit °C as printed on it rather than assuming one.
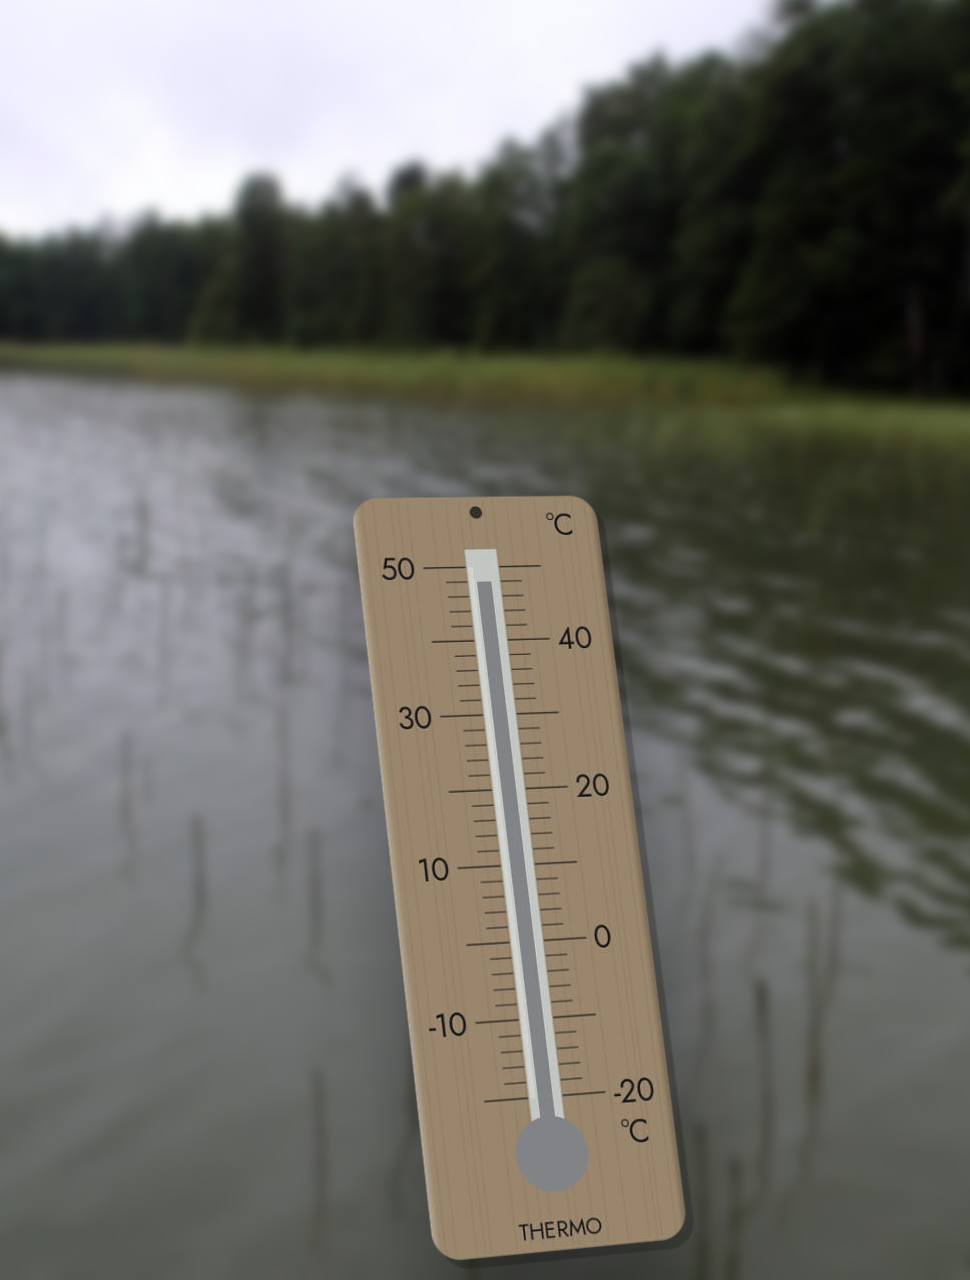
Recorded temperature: 48 °C
